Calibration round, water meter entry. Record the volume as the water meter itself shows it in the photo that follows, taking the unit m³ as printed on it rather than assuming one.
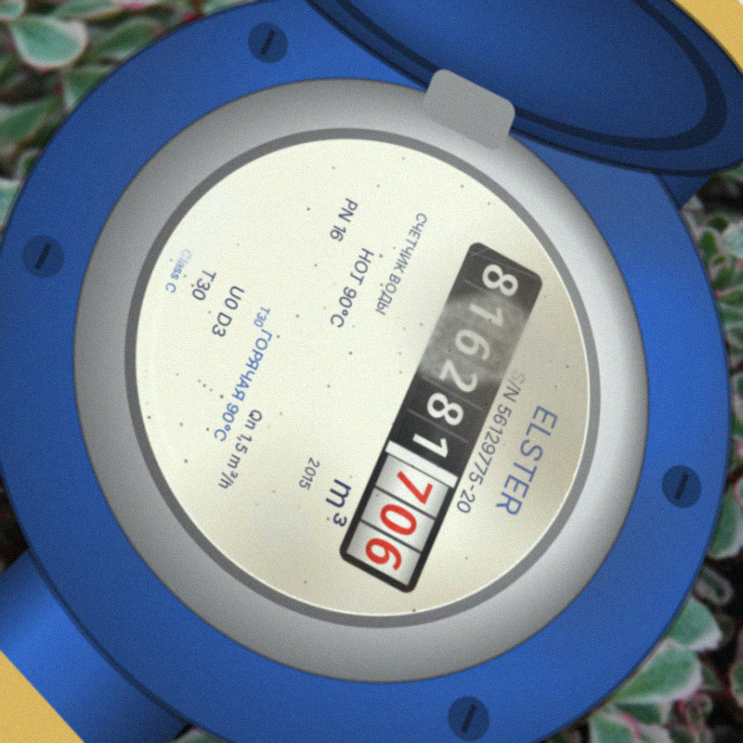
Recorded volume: 816281.706 m³
